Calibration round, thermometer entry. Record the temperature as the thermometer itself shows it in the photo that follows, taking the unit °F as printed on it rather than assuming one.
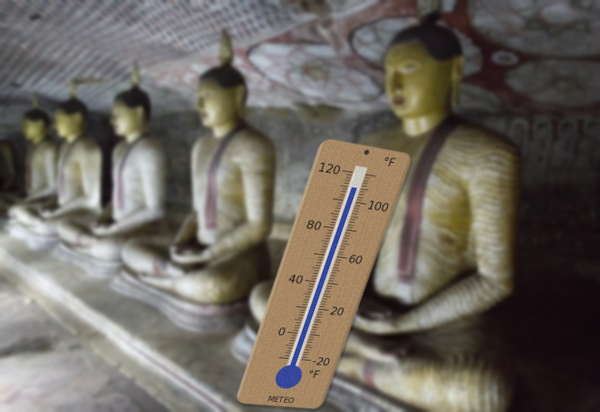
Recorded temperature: 110 °F
